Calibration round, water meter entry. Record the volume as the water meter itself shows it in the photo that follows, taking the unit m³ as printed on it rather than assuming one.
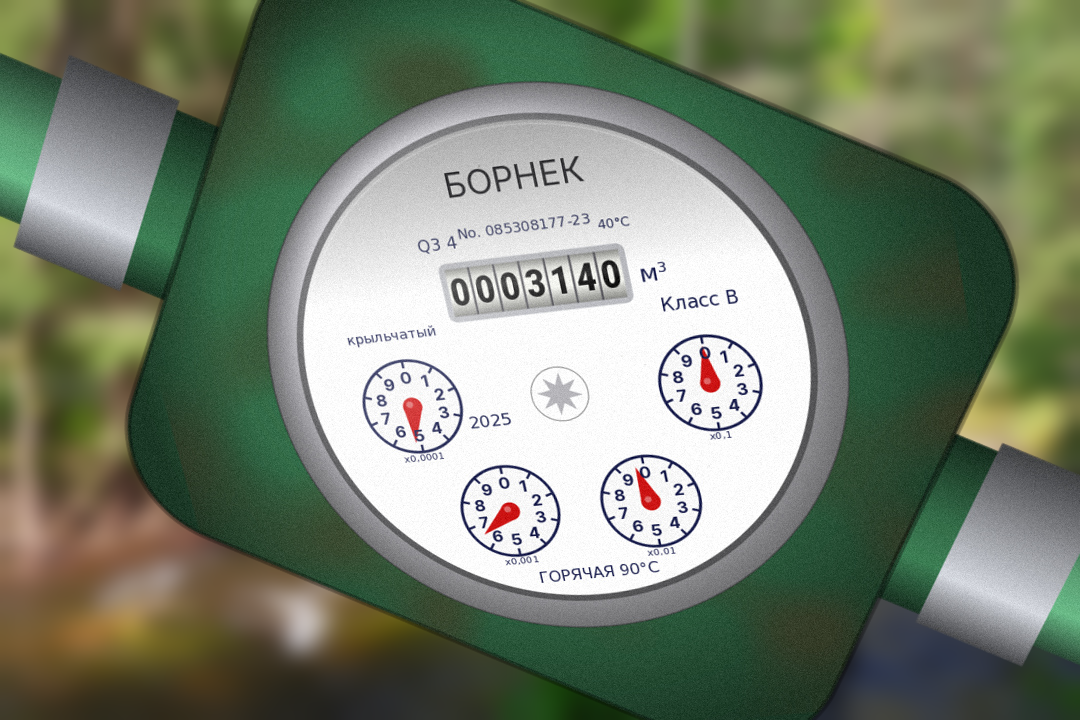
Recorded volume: 3139.9965 m³
